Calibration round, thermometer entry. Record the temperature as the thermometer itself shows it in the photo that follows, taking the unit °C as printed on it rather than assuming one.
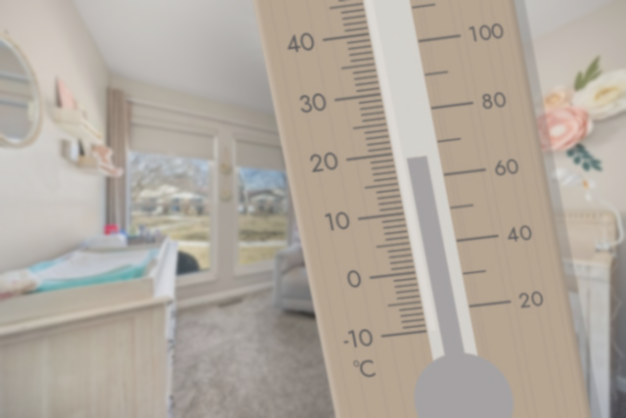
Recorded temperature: 19 °C
